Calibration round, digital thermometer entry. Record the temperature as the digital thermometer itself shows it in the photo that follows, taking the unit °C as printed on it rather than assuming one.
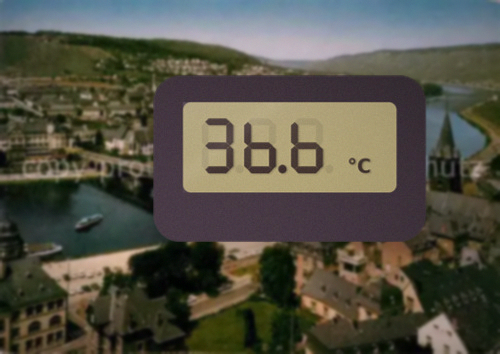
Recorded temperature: 36.6 °C
